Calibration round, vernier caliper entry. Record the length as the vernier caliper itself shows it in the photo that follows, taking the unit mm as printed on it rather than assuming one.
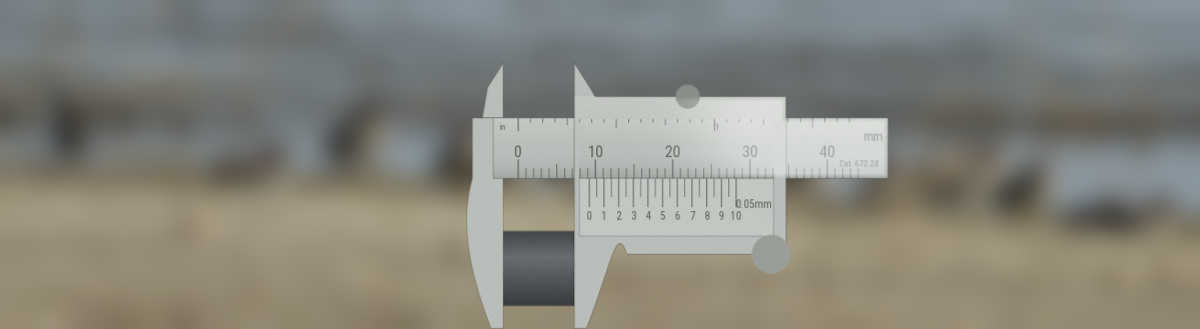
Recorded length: 9.2 mm
